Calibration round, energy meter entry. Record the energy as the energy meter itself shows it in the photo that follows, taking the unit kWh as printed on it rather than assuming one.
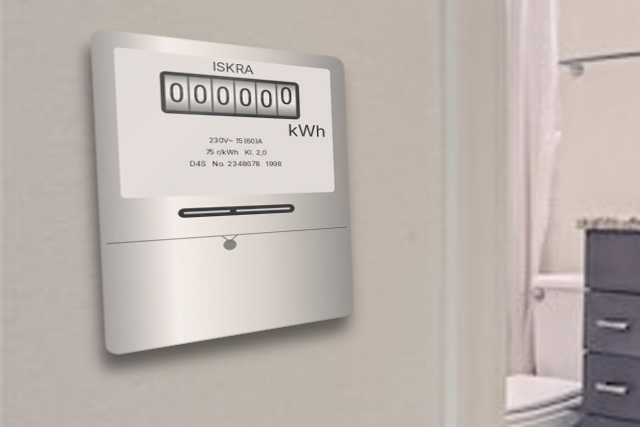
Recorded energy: 0 kWh
